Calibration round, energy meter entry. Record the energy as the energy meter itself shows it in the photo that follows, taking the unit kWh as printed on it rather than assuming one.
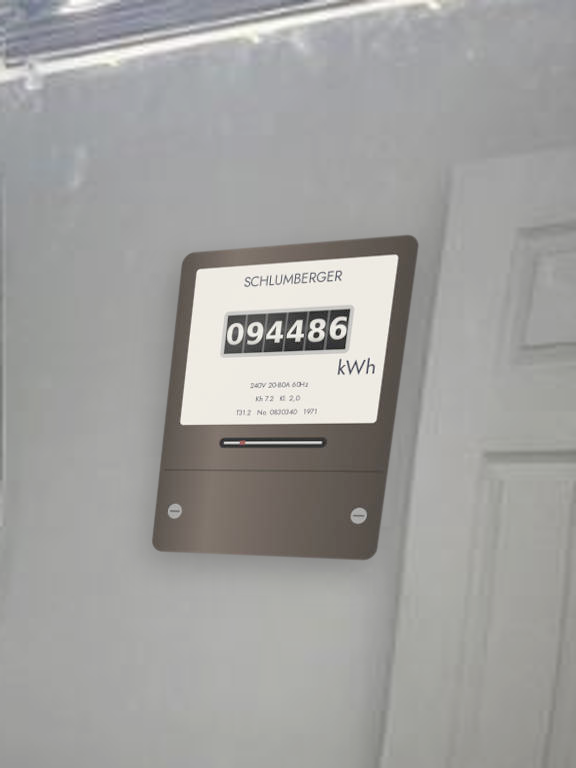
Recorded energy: 94486 kWh
